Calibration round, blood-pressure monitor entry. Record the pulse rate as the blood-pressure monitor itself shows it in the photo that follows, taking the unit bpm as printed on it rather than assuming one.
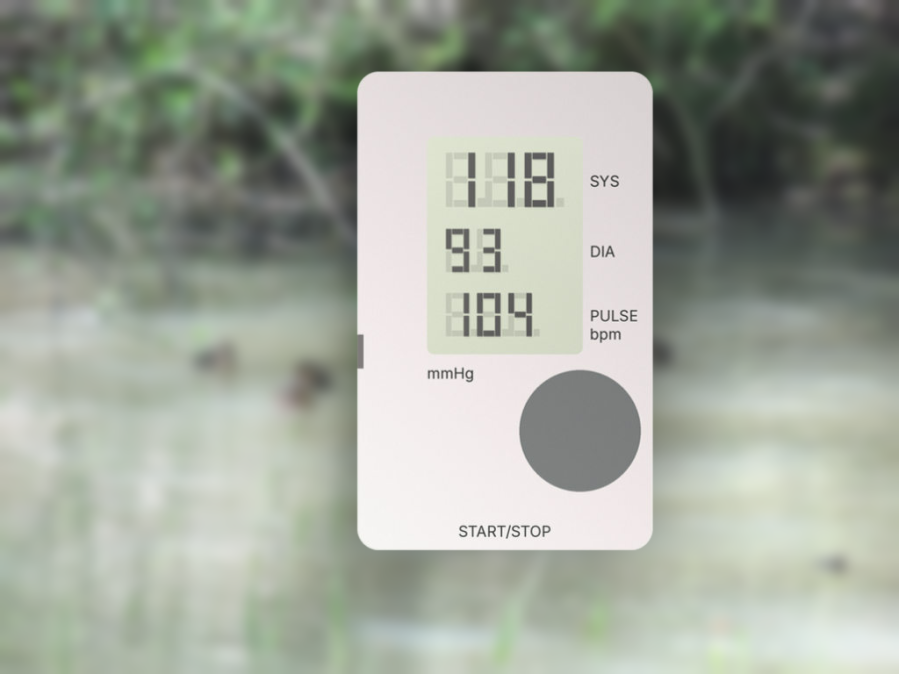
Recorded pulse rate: 104 bpm
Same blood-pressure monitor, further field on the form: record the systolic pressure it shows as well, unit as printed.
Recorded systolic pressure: 118 mmHg
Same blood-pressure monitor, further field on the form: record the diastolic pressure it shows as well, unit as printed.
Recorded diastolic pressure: 93 mmHg
